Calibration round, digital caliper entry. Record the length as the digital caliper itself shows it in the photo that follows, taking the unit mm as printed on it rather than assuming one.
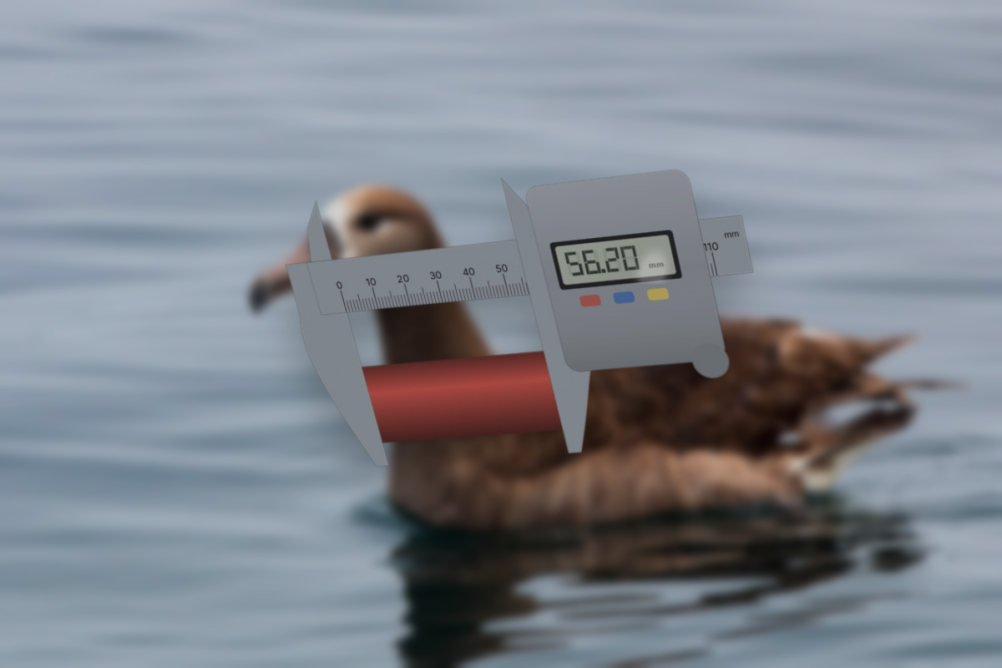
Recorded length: 56.20 mm
